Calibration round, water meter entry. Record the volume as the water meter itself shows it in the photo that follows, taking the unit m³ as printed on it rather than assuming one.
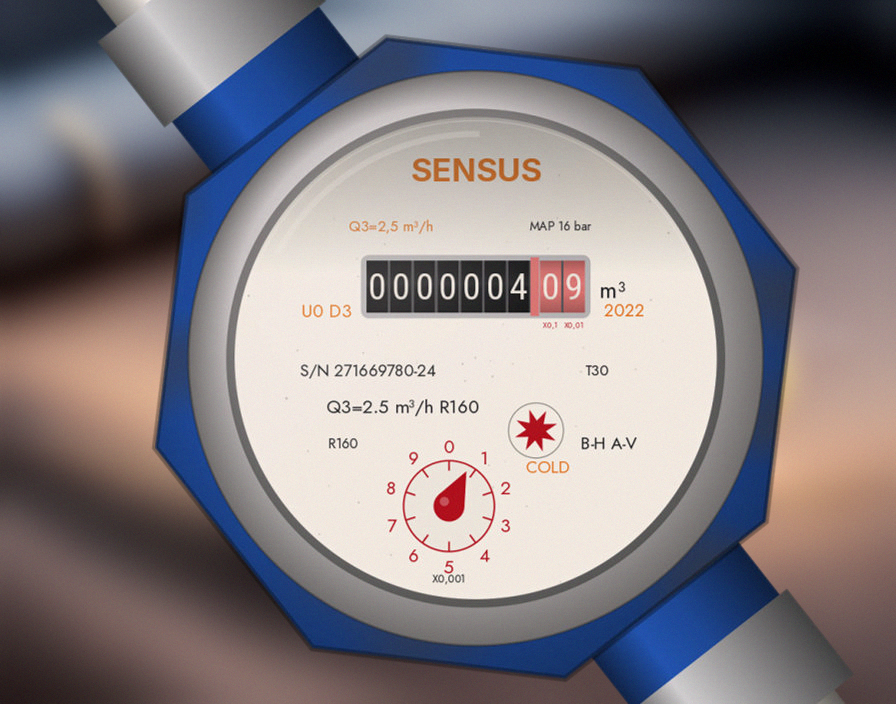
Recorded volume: 4.090 m³
